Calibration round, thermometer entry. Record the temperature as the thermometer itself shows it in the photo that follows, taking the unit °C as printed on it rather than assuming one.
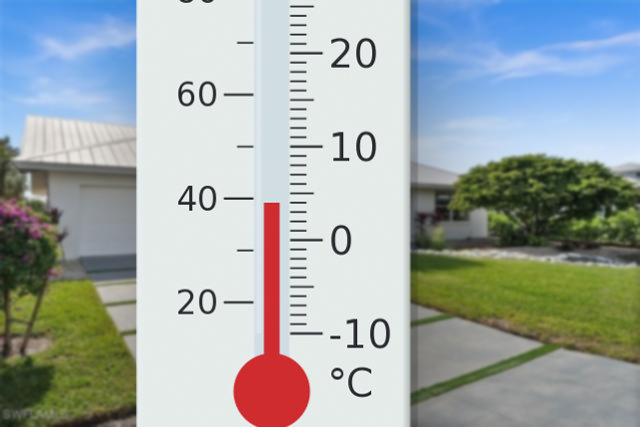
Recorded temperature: 4 °C
